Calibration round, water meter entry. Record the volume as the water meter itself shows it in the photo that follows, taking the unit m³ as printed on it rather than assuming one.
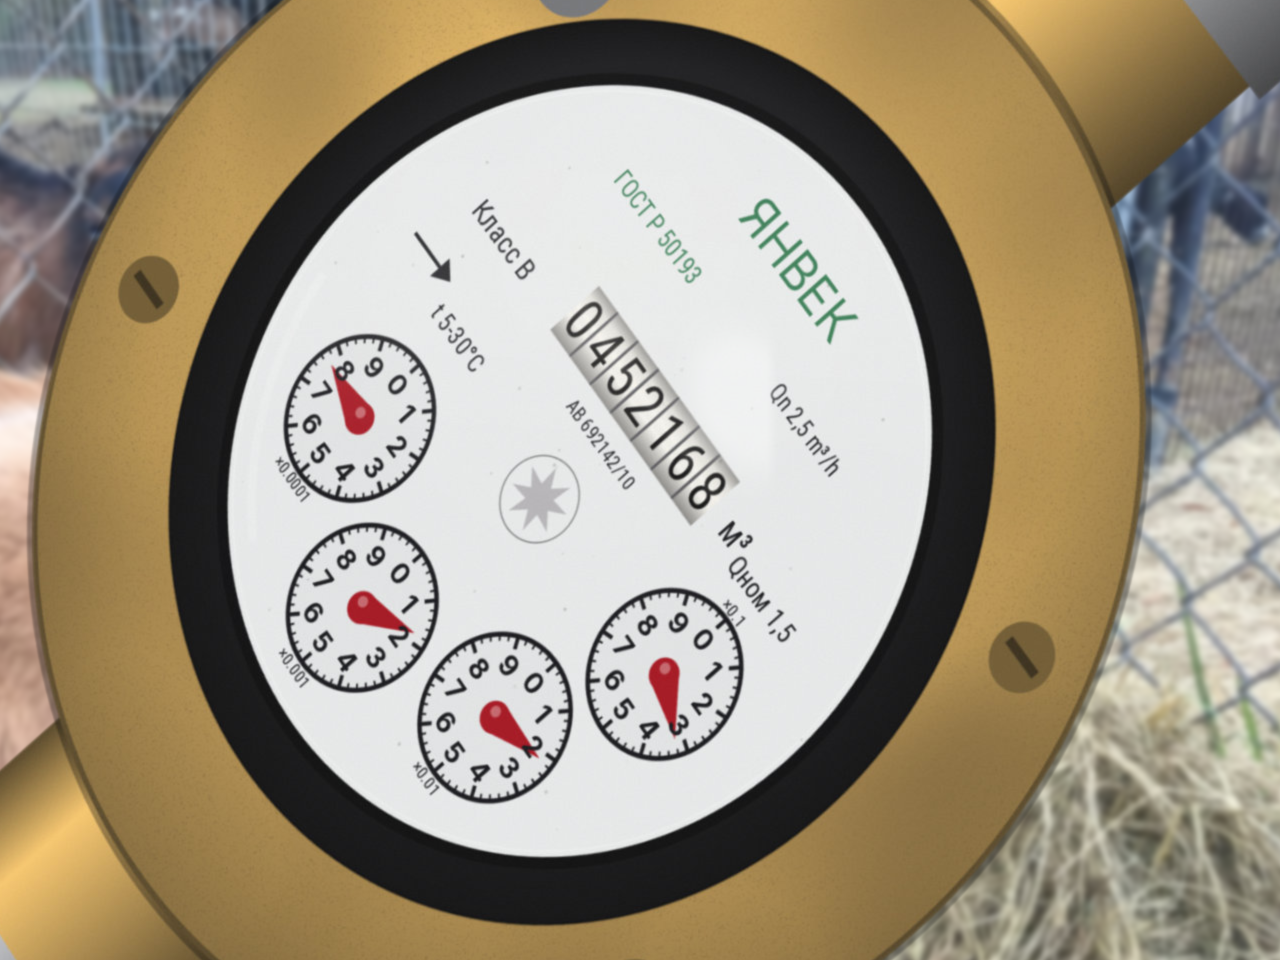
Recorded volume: 452168.3217 m³
